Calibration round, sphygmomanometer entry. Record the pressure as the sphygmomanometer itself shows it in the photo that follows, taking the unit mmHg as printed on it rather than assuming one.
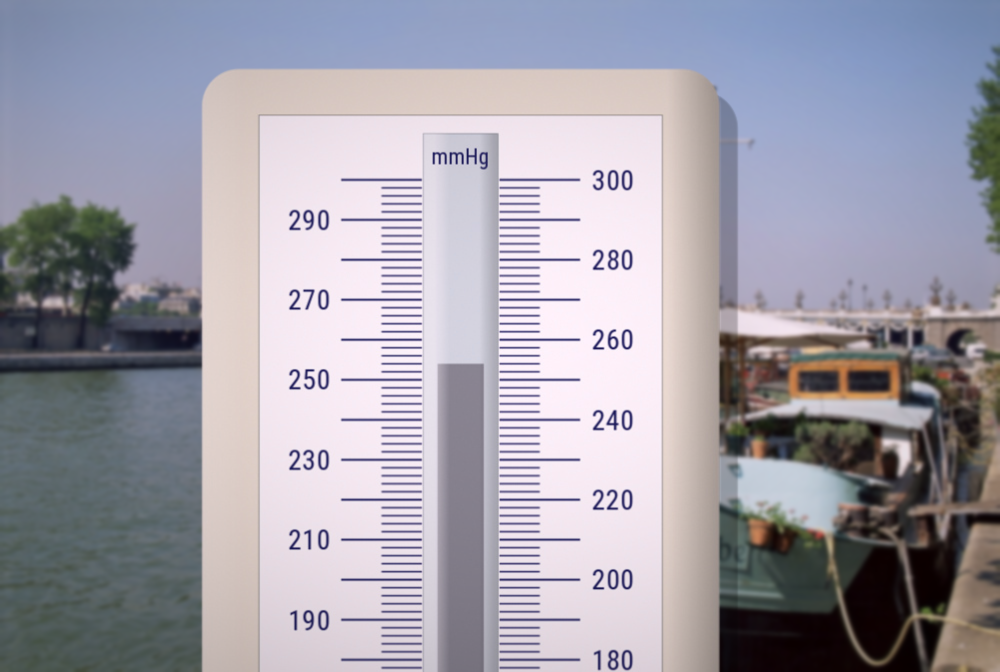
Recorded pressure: 254 mmHg
